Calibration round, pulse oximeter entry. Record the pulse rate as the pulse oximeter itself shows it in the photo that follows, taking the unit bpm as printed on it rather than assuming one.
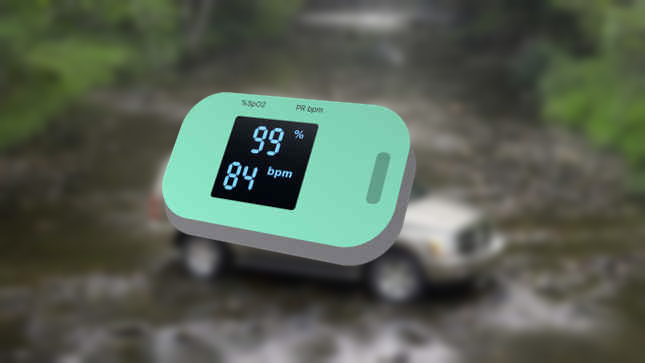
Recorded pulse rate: 84 bpm
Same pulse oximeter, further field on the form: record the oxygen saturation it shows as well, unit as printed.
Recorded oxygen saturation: 99 %
